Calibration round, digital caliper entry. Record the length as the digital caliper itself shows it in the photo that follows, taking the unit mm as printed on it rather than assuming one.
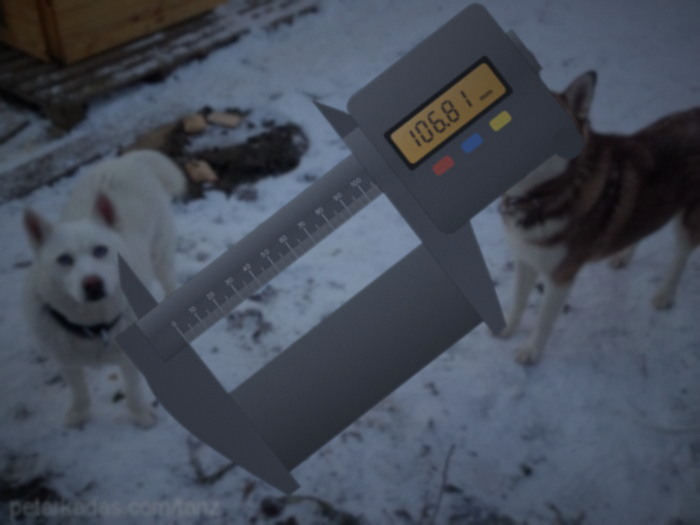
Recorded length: 106.81 mm
